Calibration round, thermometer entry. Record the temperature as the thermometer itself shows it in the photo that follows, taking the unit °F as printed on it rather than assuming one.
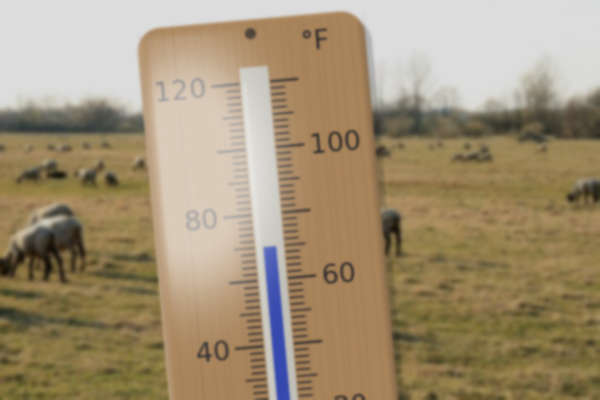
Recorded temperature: 70 °F
